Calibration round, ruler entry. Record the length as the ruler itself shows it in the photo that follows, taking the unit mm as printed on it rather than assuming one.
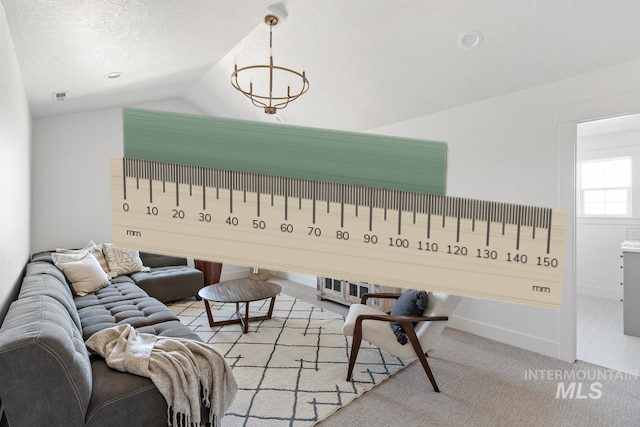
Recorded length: 115 mm
